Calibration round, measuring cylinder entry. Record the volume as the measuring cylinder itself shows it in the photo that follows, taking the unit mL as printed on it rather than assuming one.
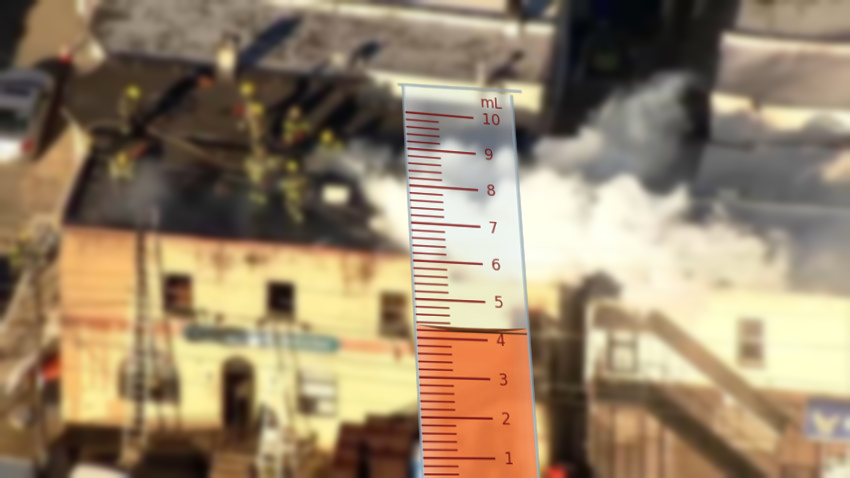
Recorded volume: 4.2 mL
